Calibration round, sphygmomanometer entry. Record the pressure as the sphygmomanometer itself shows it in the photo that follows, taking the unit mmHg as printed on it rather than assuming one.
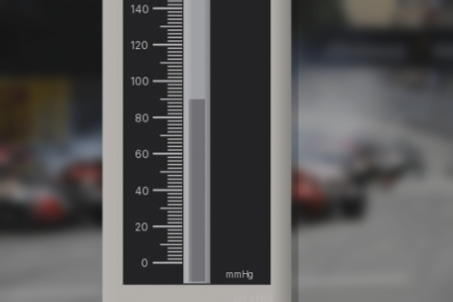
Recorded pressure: 90 mmHg
